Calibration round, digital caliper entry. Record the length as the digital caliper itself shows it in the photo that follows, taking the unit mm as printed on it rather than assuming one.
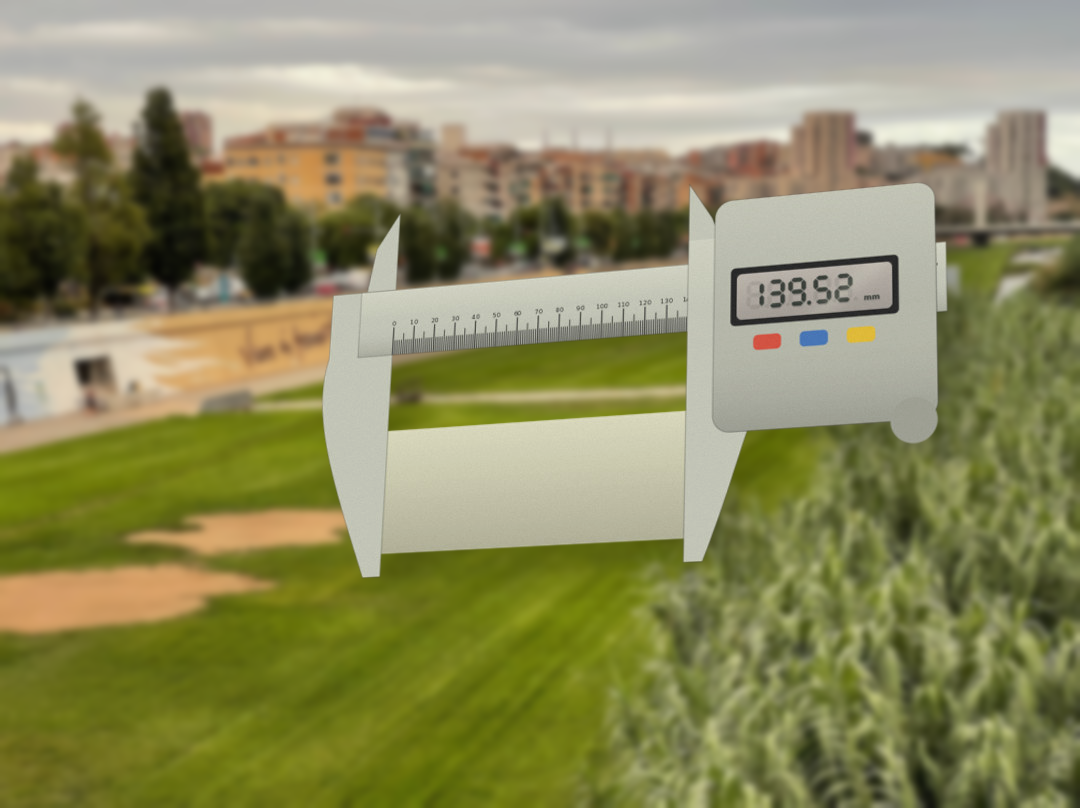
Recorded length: 139.52 mm
